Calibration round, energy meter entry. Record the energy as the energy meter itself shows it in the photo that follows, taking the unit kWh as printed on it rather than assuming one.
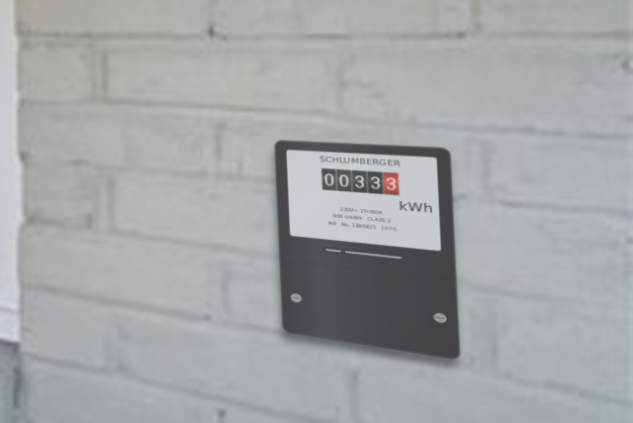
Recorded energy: 33.3 kWh
